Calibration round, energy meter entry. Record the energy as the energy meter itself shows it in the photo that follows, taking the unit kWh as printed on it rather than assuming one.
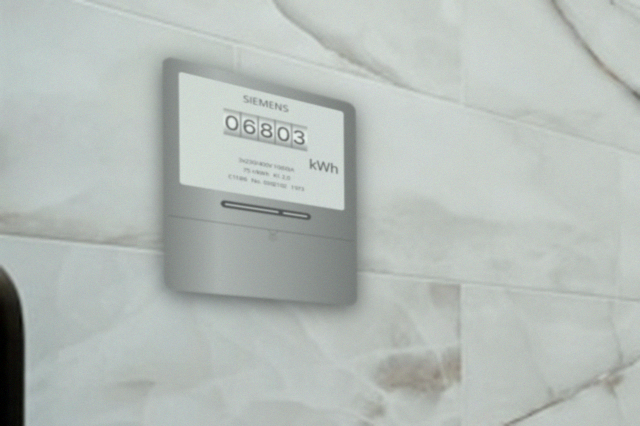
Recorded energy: 6803 kWh
